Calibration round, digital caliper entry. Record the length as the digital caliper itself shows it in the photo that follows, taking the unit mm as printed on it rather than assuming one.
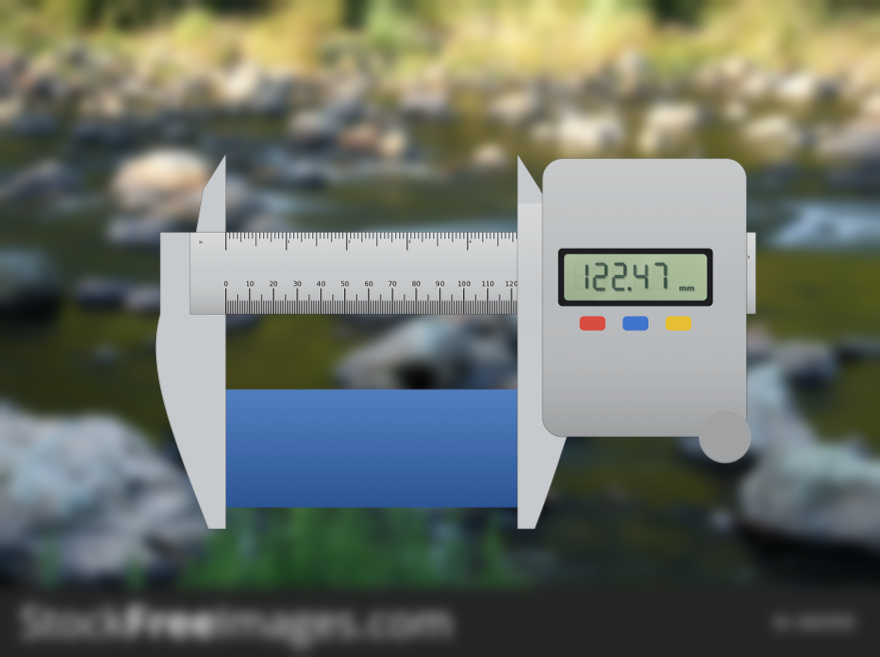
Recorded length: 122.47 mm
